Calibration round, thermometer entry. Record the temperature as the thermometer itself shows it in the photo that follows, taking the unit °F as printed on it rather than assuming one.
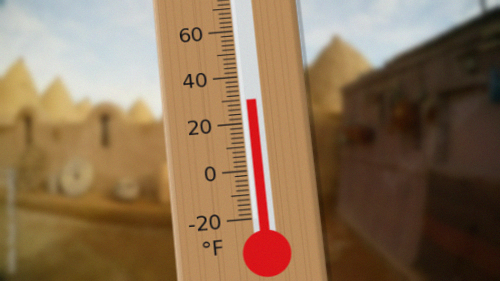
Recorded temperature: 30 °F
